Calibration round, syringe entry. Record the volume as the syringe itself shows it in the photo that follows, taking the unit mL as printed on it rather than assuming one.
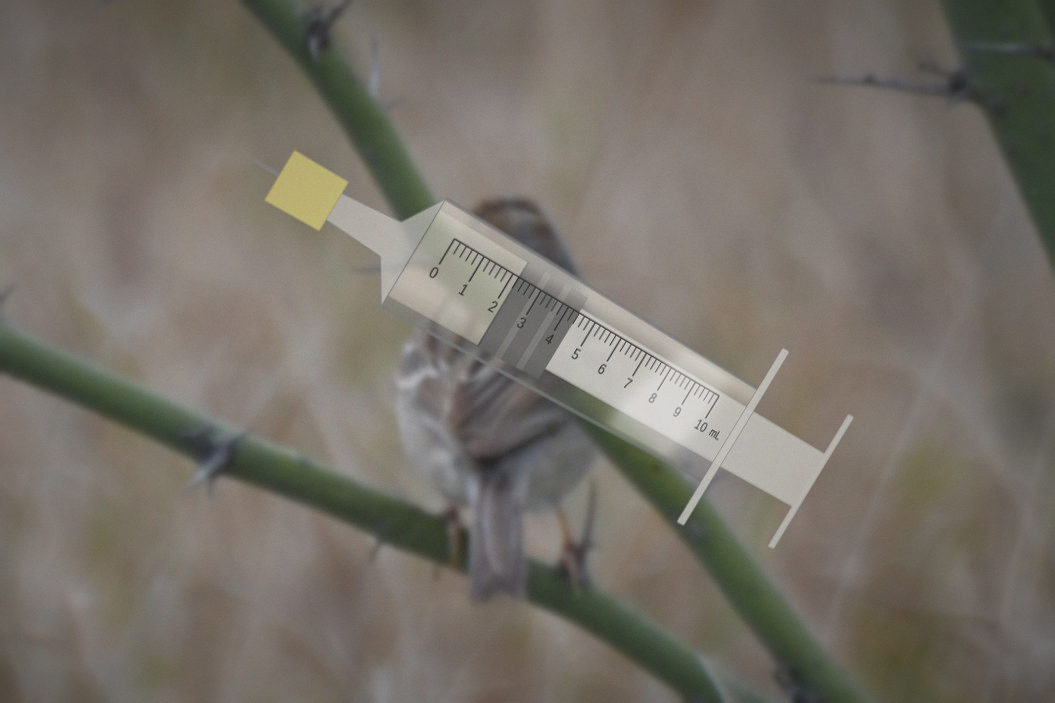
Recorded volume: 2.2 mL
